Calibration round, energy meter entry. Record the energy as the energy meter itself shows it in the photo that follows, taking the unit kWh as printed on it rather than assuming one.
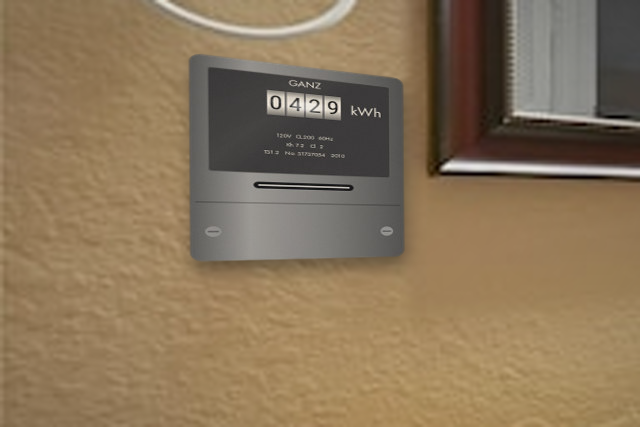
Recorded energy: 429 kWh
